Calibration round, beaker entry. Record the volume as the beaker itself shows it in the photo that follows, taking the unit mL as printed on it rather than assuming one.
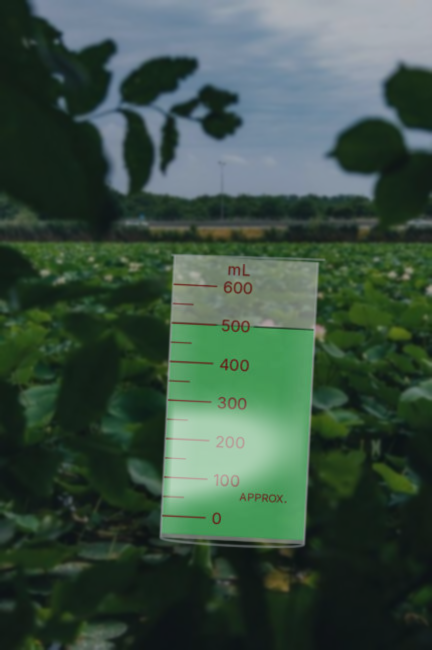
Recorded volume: 500 mL
